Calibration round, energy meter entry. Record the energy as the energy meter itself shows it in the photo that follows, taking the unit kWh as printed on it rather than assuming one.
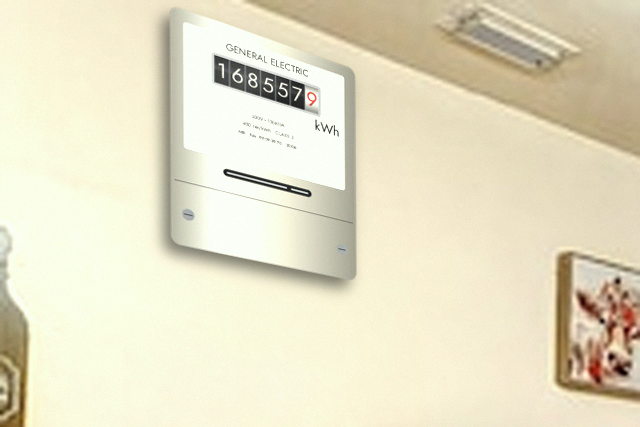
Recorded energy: 168557.9 kWh
